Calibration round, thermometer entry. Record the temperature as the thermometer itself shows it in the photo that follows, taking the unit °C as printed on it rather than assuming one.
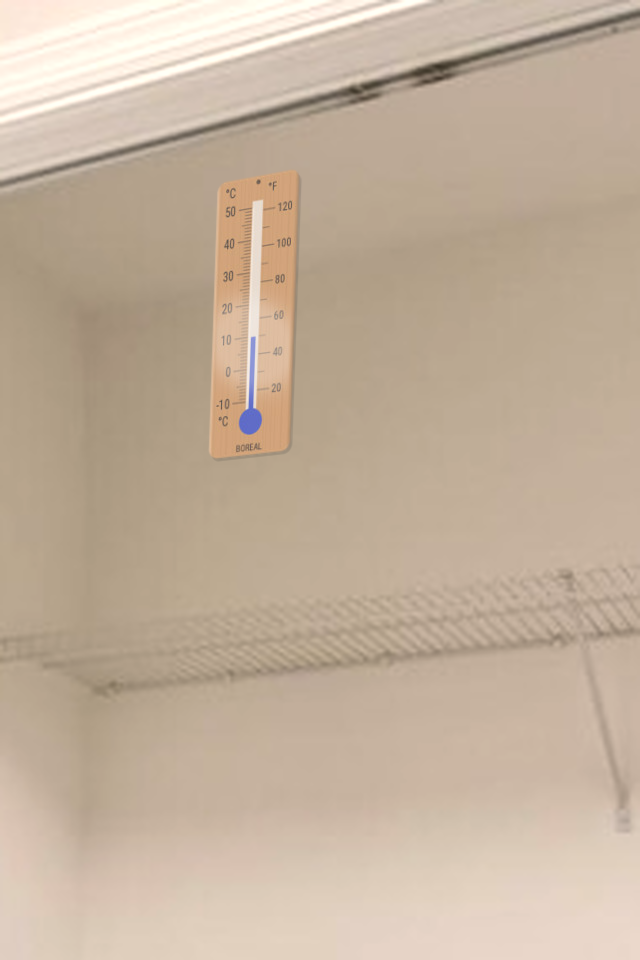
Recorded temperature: 10 °C
